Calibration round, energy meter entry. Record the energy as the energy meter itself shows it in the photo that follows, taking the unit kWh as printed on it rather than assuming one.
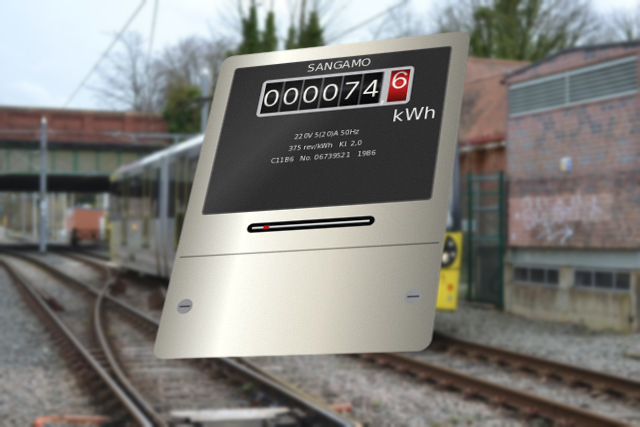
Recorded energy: 74.6 kWh
